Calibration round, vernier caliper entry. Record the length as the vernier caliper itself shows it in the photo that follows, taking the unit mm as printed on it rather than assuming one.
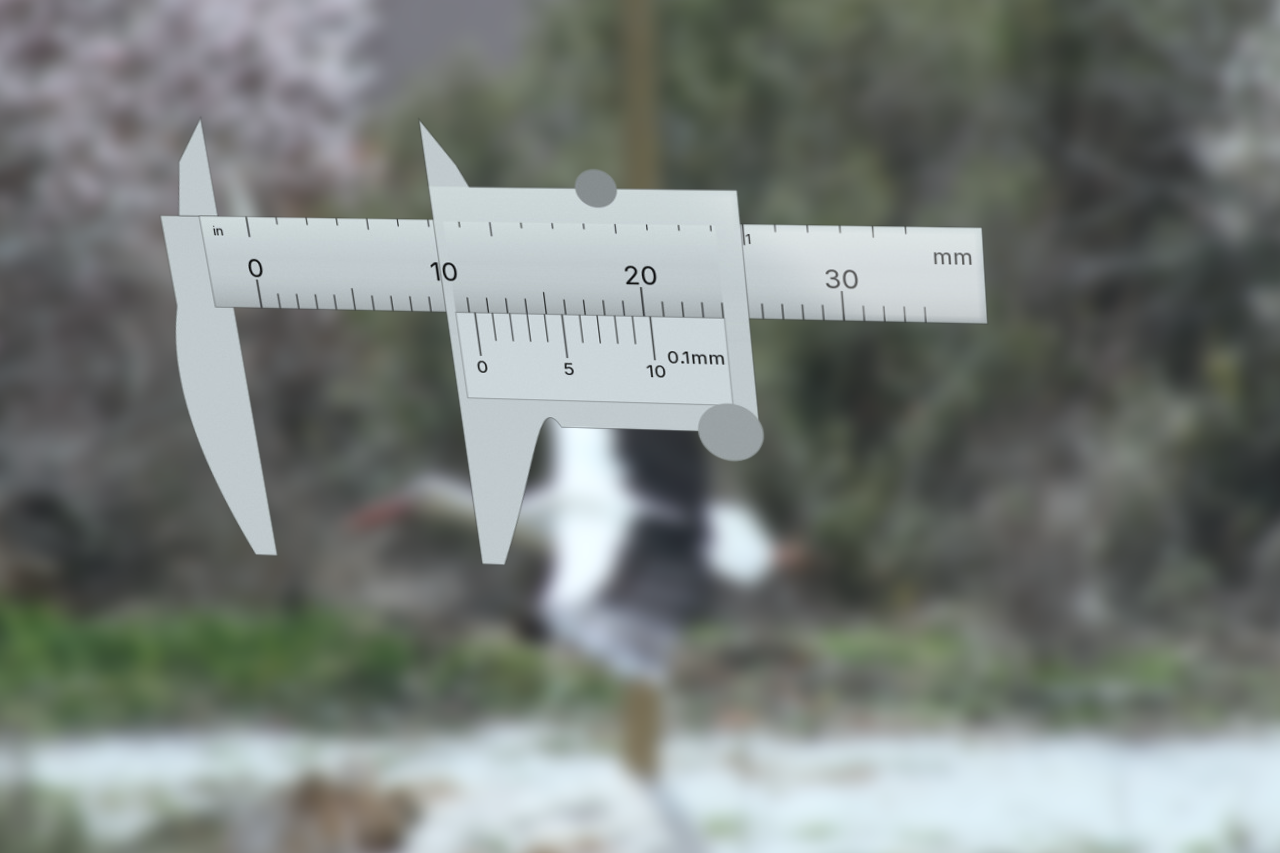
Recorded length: 11.3 mm
